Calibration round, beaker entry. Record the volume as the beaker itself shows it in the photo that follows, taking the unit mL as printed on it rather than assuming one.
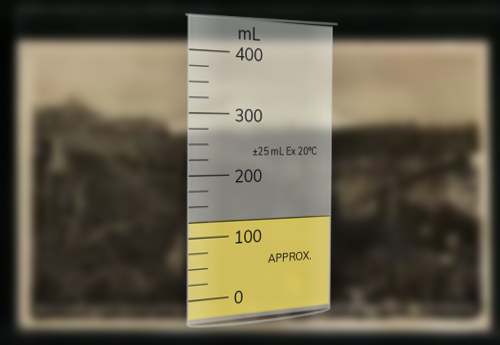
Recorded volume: 125 mL
